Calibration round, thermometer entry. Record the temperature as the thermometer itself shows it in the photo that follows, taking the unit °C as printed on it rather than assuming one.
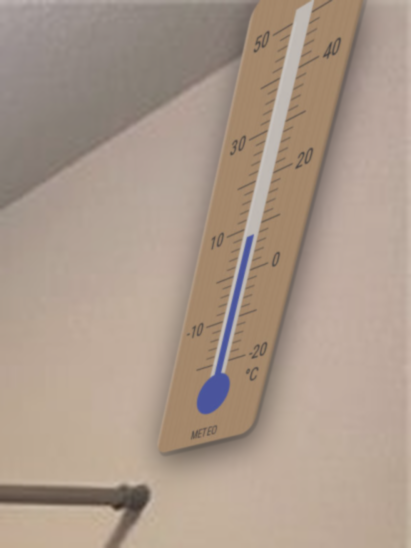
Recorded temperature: 8 °C
